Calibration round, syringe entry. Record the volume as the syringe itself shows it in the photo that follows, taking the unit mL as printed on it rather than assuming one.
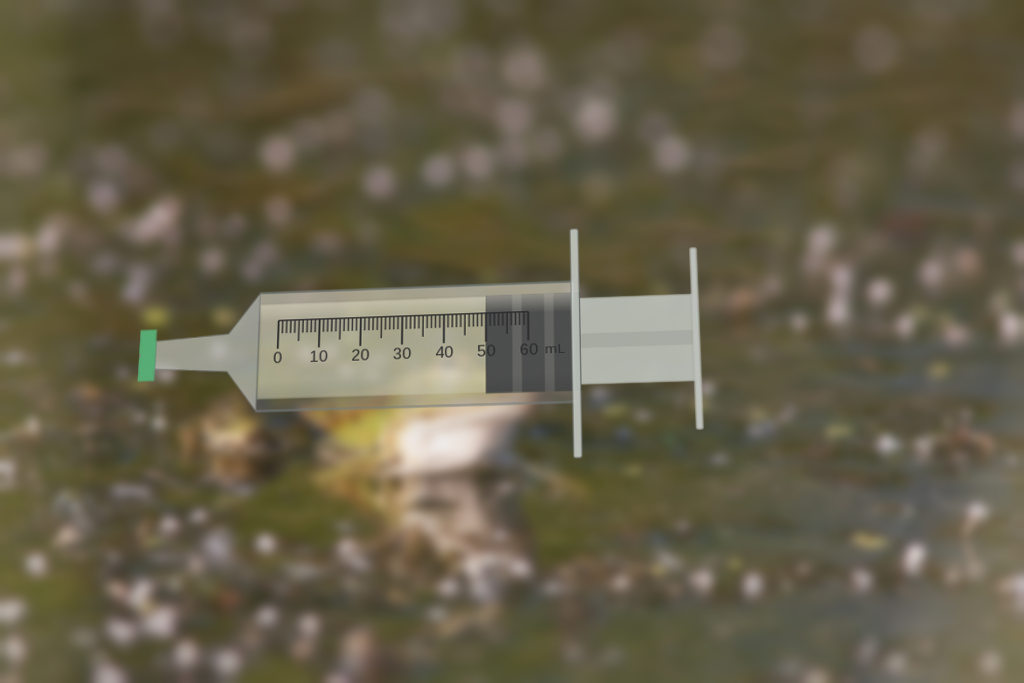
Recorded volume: 50 mL
